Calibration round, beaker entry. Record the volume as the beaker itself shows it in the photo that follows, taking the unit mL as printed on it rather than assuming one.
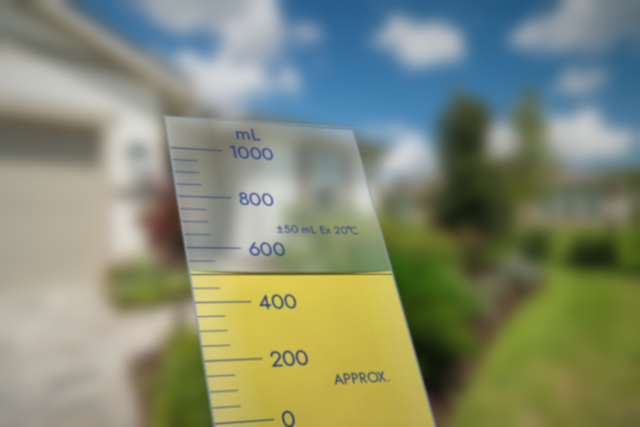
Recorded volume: 500 mL
